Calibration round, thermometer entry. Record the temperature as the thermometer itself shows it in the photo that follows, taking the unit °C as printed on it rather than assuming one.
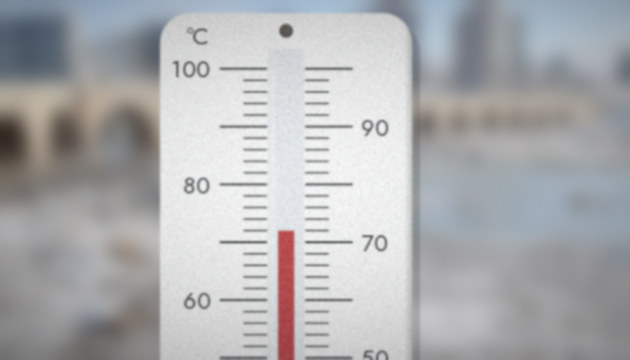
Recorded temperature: 72 °C
